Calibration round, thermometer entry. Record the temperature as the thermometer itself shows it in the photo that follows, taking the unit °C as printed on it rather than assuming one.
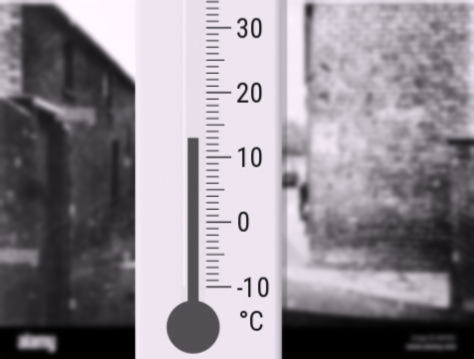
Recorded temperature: 13 °C
